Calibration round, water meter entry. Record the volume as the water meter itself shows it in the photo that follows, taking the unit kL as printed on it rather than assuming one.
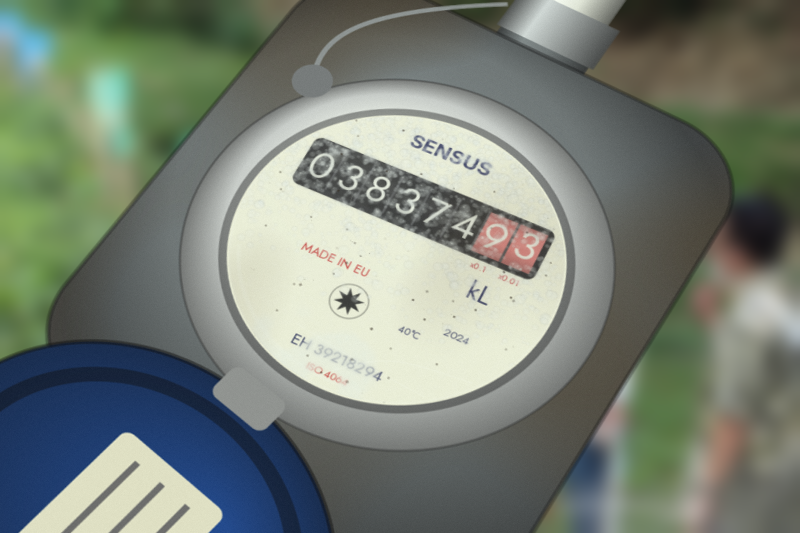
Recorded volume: 38374.93 kL
